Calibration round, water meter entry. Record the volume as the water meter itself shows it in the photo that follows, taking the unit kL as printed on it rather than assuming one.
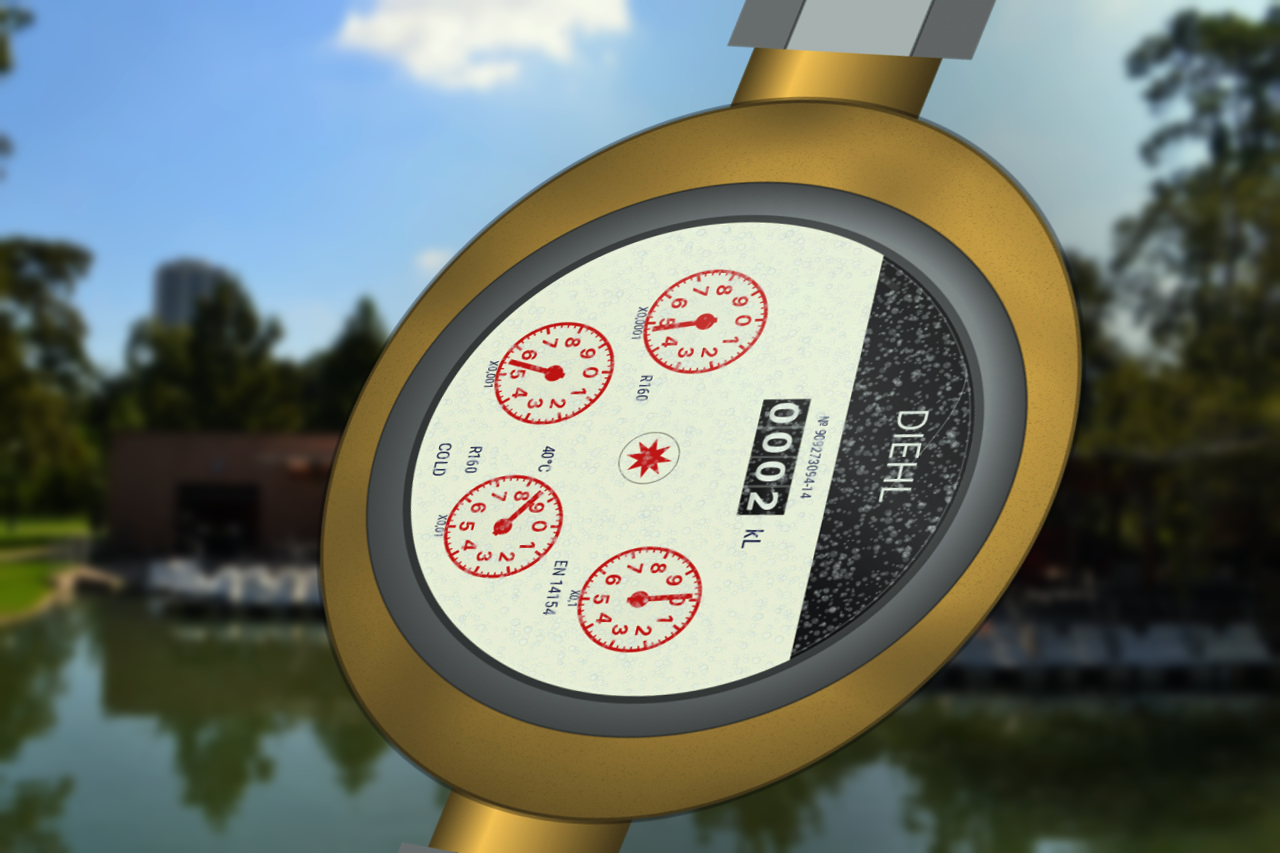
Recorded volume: 1.9854 kL
